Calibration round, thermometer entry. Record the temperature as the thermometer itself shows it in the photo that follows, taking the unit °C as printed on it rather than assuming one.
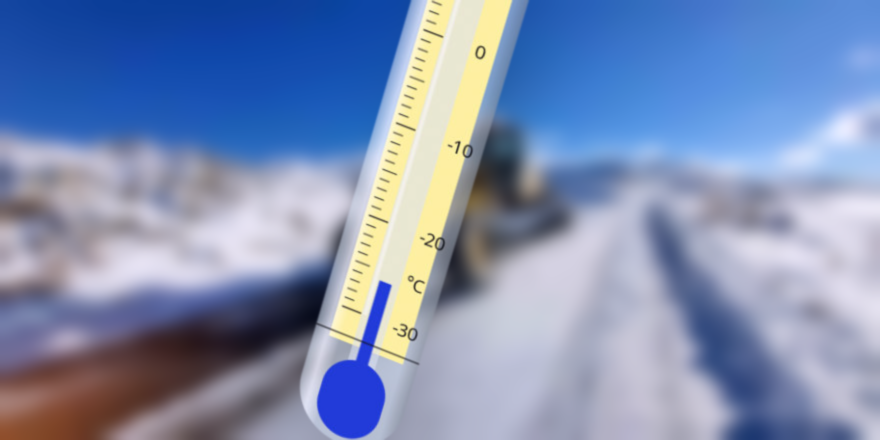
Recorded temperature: -26 °C
